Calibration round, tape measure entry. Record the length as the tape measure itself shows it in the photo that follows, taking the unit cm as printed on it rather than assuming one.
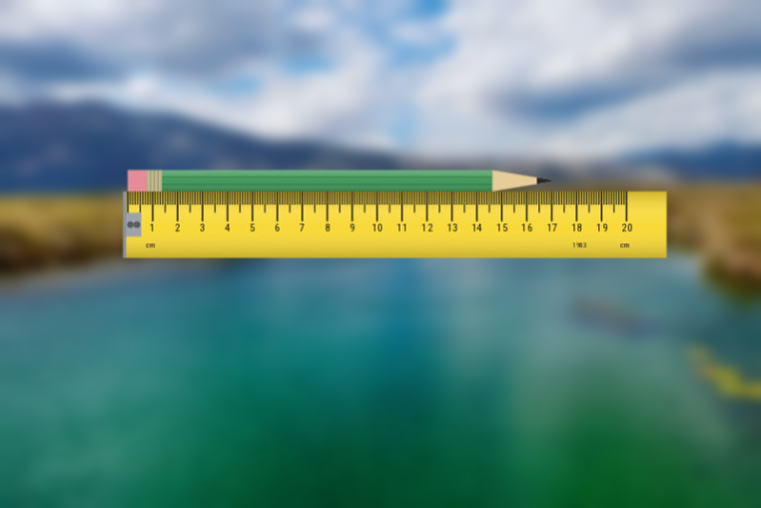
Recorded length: 17 cm
